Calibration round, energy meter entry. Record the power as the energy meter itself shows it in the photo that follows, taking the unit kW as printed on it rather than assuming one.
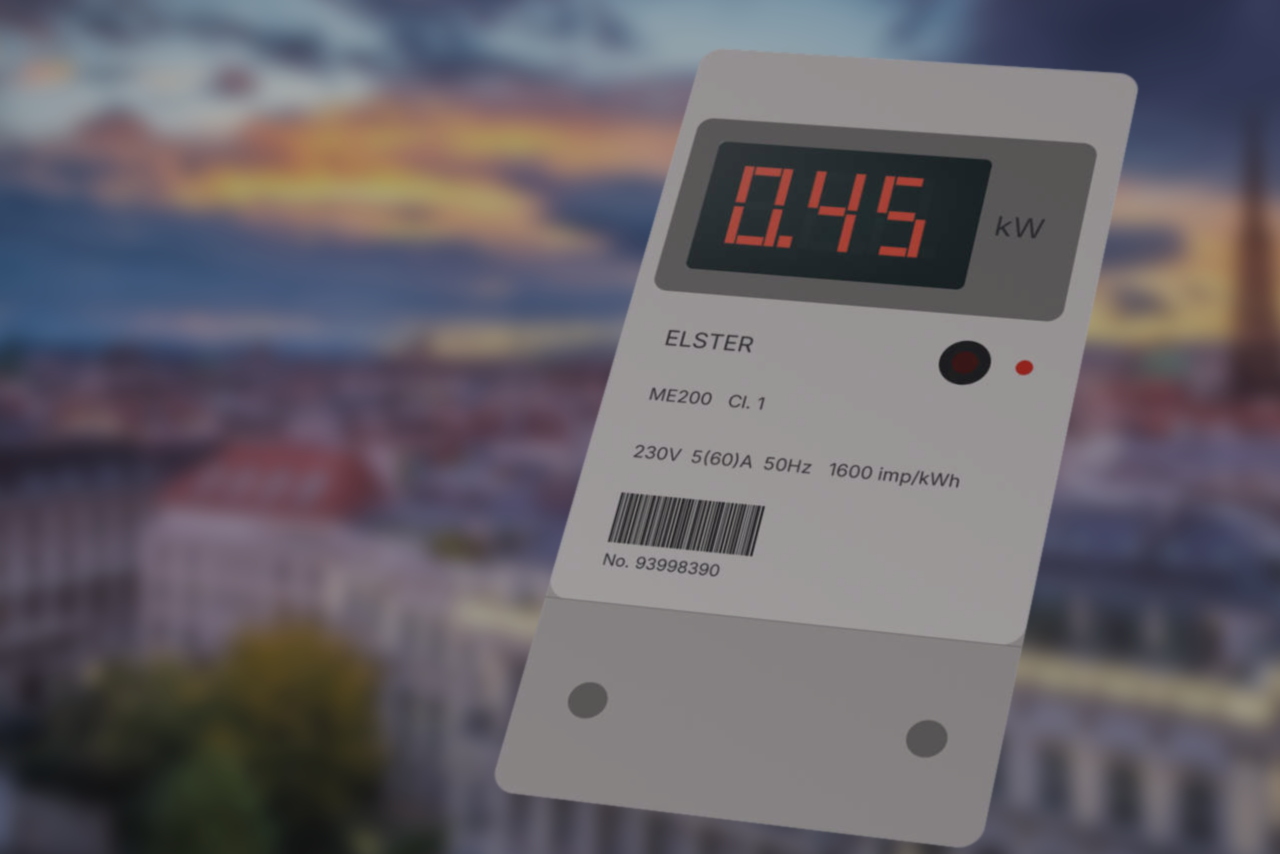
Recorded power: 0.45 kW
